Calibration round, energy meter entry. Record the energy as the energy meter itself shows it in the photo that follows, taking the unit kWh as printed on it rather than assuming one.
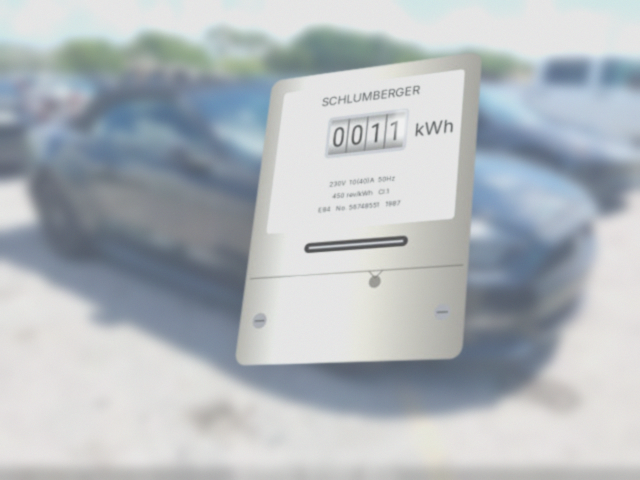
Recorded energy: 11 kWh
